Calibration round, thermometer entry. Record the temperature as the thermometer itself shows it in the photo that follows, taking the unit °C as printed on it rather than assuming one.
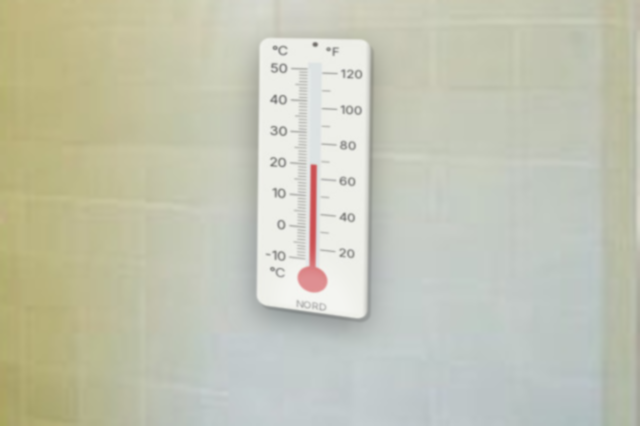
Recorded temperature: 20 °C
